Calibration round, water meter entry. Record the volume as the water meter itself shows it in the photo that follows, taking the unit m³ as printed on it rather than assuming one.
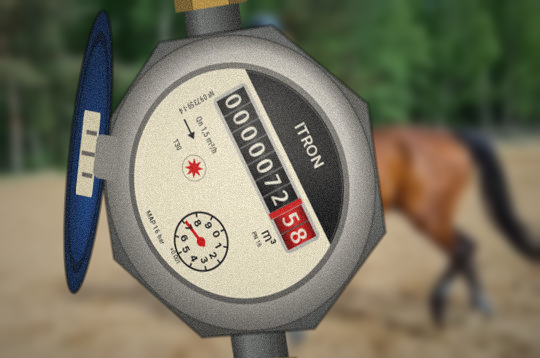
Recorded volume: 72.587 m³
